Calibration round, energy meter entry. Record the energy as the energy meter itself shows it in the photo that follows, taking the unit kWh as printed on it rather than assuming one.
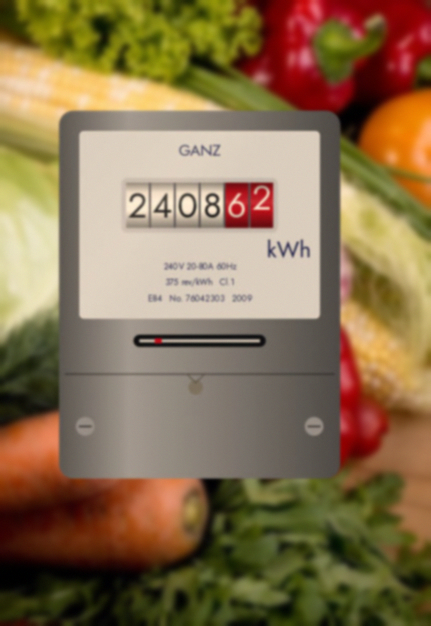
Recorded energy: 2408.62 kWh
